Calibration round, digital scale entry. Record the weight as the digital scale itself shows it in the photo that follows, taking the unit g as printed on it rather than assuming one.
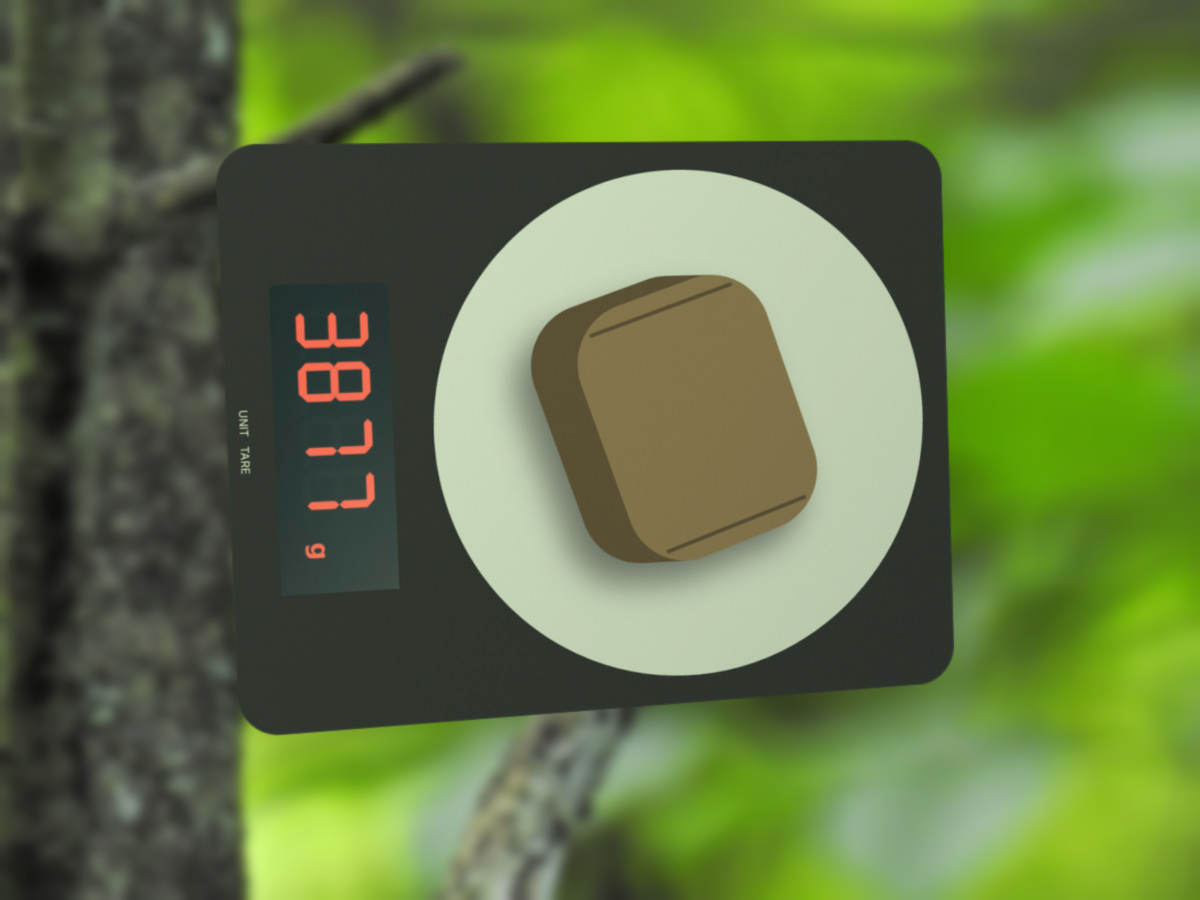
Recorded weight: 3877 g
